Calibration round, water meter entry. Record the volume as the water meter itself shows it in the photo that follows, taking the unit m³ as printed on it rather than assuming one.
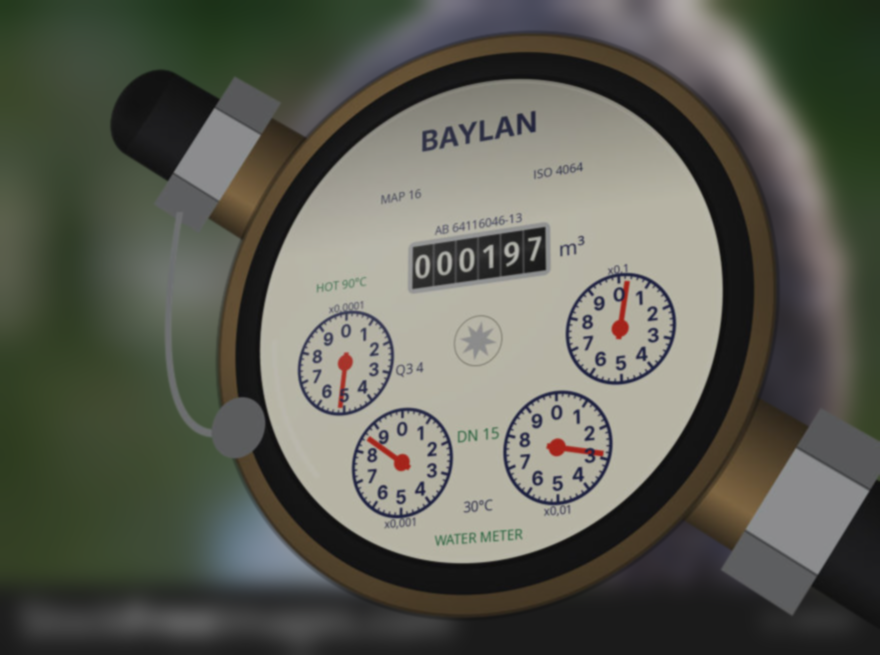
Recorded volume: 197.0285 m³
